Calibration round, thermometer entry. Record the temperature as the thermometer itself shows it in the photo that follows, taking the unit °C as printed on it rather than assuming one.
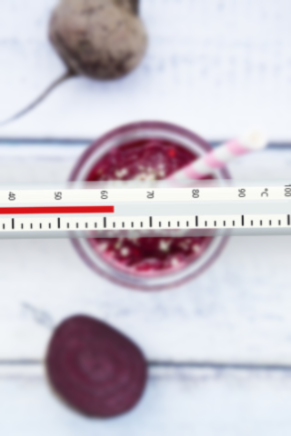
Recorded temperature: 62 °C
